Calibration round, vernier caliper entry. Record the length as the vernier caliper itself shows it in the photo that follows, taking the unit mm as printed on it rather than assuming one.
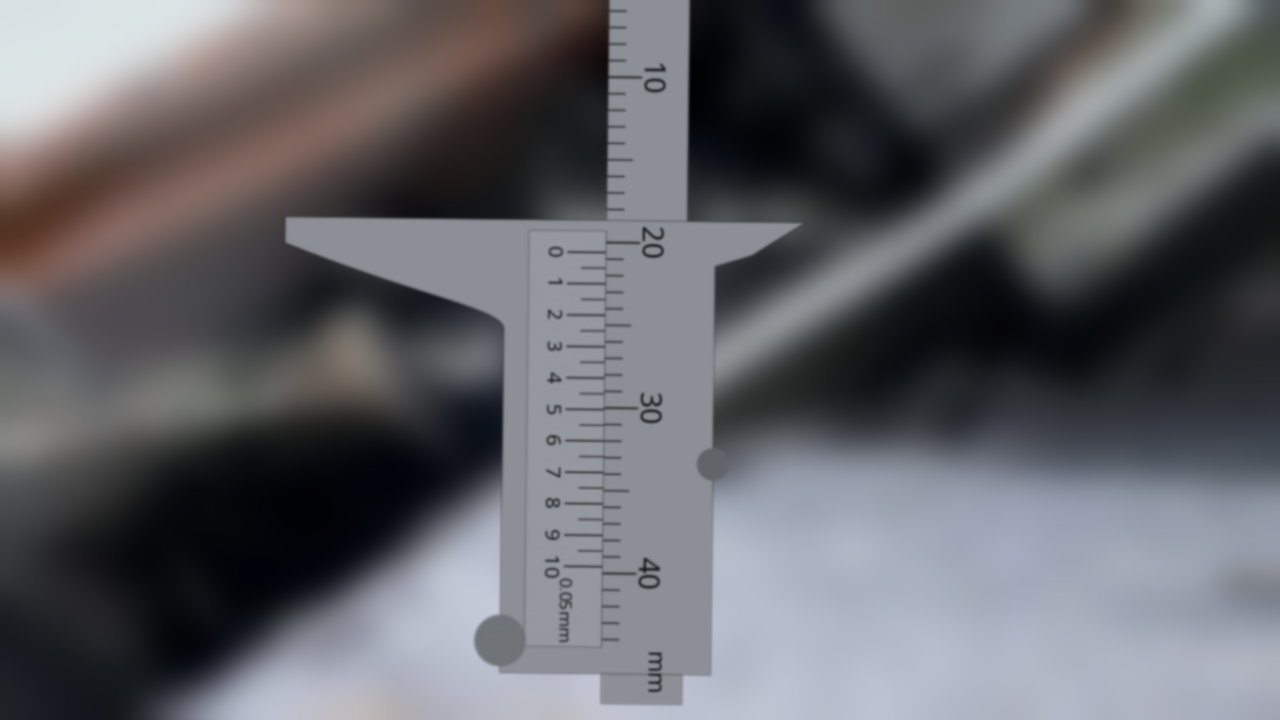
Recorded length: 20.6 mm
